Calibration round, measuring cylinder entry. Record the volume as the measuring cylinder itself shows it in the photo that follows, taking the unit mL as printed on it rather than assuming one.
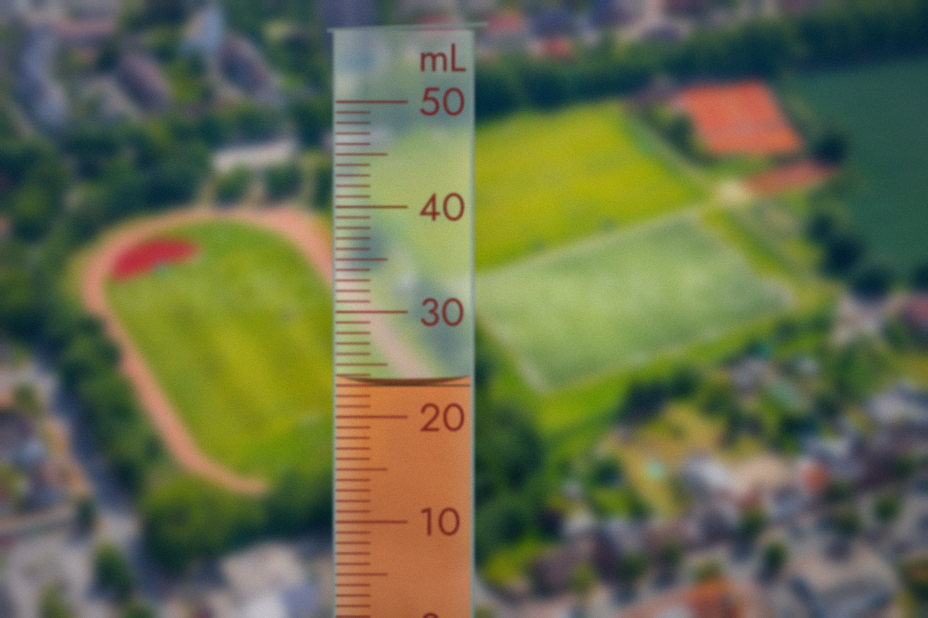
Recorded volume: 23 mL
